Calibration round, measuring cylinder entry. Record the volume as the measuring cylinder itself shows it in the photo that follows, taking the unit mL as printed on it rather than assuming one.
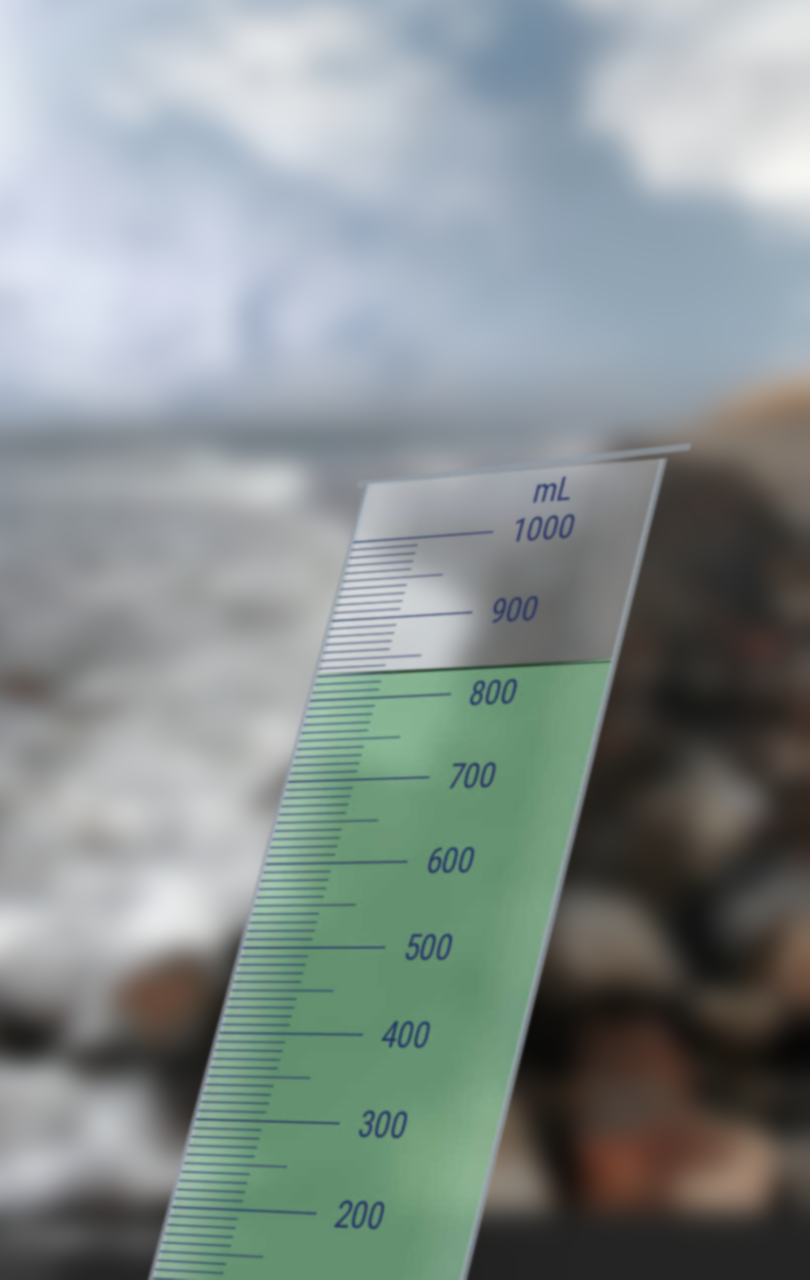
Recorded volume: 830 mL
